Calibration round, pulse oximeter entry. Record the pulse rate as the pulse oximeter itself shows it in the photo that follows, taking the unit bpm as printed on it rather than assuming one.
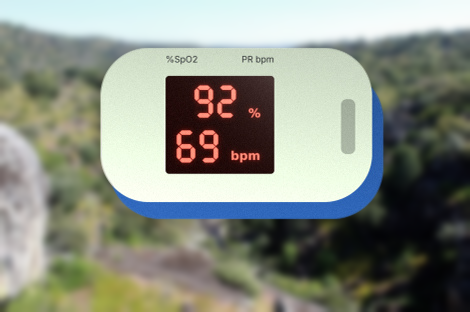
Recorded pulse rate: 69 bpm
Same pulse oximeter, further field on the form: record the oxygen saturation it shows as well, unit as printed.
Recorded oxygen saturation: 92 %
